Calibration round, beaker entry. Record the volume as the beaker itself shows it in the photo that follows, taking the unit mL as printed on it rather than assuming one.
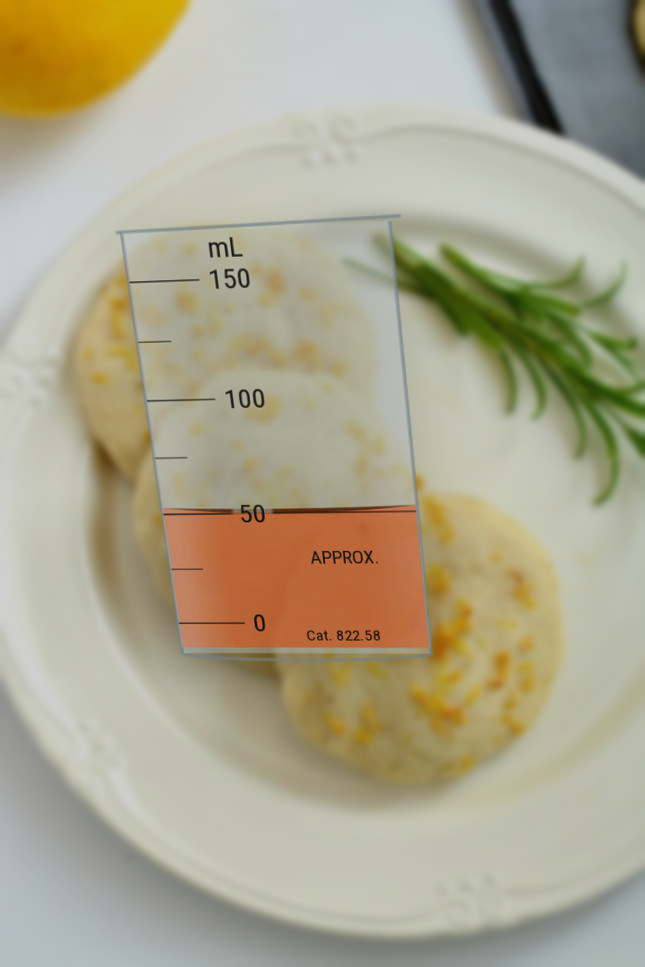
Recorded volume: 50 mL
